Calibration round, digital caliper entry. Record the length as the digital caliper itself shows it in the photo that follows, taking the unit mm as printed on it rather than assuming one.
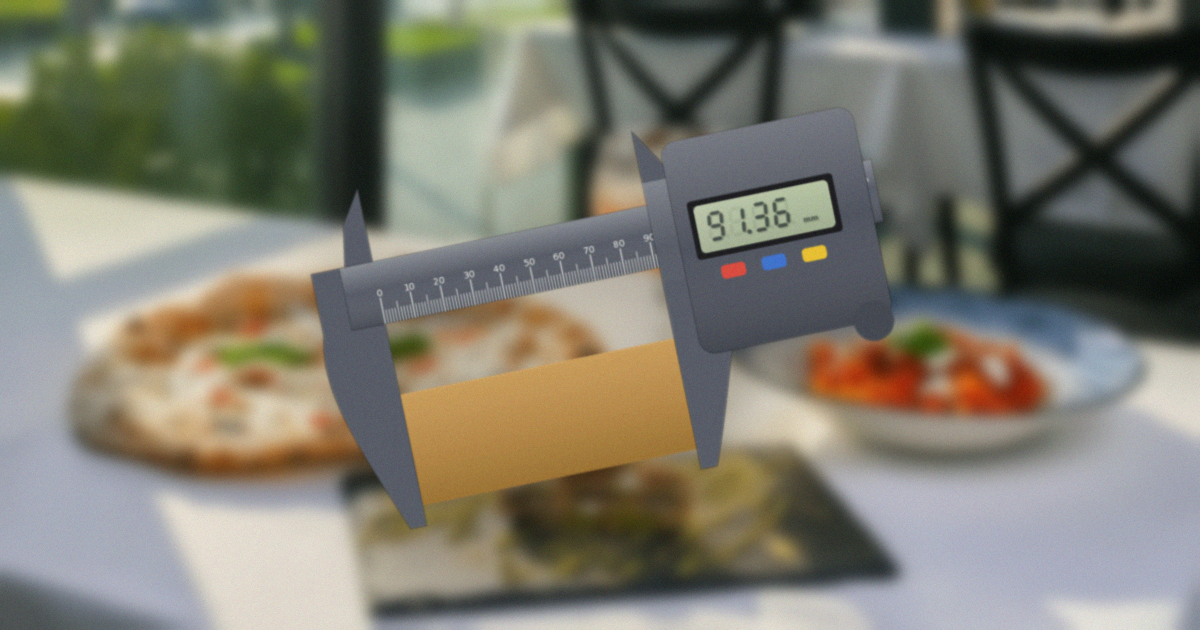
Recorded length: 91.36 mm
